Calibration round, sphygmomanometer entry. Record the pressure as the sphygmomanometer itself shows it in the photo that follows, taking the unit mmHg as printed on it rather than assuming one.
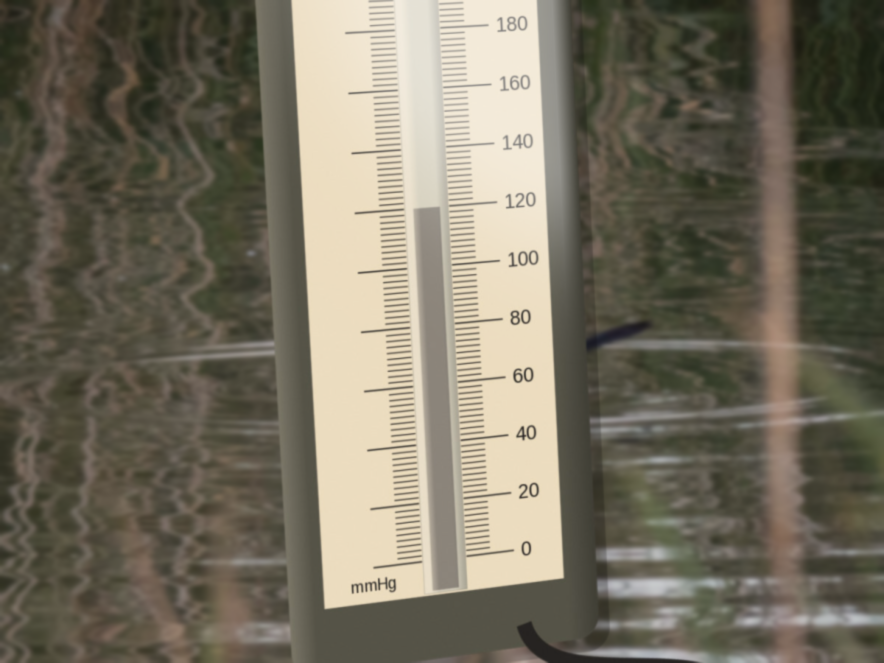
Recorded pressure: 120 mmHg
